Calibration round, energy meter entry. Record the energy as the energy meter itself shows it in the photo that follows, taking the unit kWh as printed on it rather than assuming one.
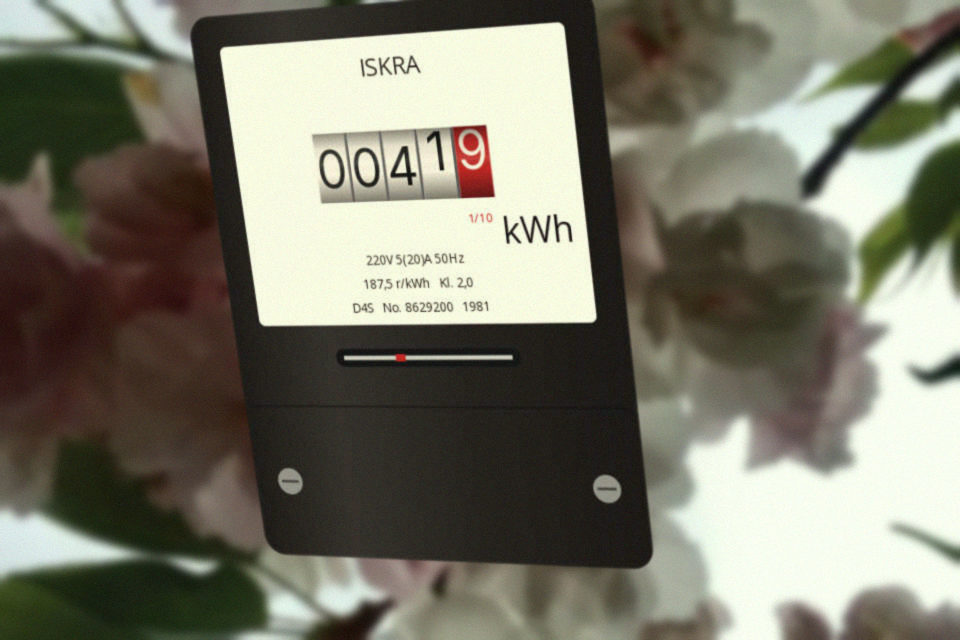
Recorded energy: 41.9 kWh
